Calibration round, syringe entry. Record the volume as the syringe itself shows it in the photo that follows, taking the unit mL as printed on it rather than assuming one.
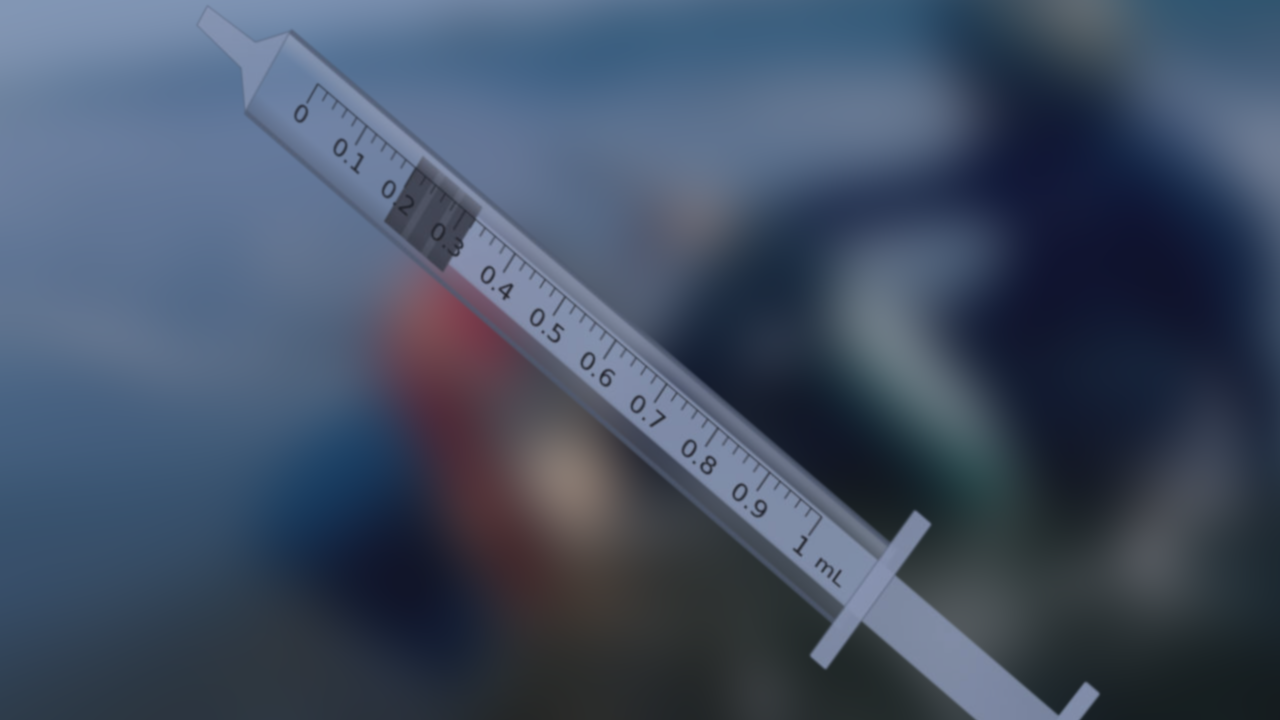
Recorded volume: 0.2 mL
